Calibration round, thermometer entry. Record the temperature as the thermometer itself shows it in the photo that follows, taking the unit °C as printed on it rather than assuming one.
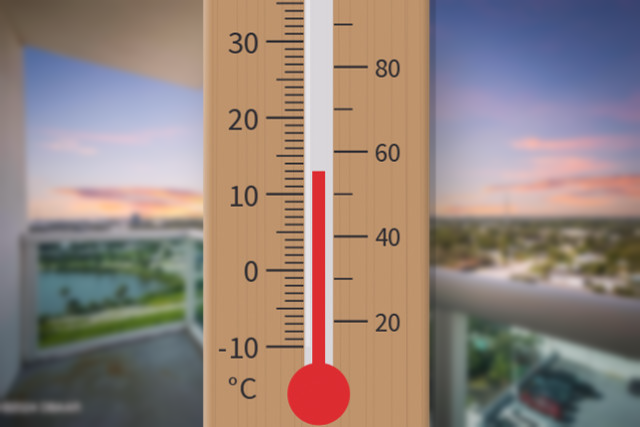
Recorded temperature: 13 °C
